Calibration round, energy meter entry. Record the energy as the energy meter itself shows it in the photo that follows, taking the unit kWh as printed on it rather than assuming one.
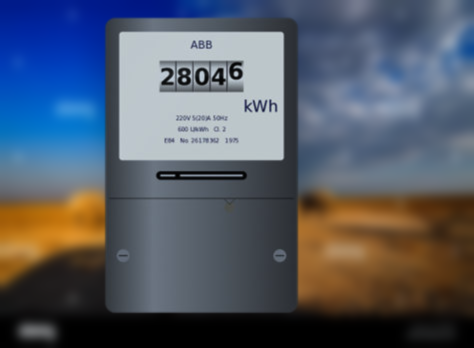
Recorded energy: 28046 kWh
